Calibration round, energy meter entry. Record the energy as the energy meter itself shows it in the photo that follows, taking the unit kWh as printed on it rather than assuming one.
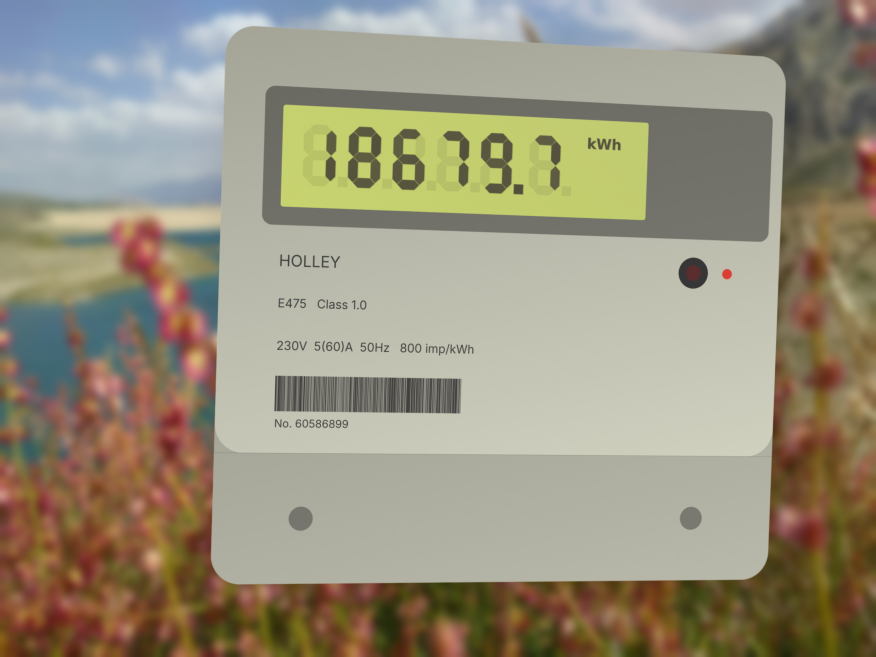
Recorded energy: 18679.7 kWh
